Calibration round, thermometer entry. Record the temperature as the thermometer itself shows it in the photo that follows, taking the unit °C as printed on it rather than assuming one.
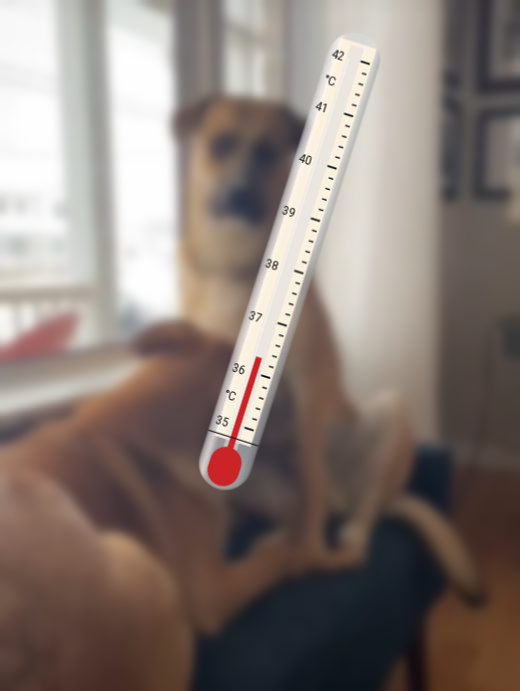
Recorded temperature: 36.3 °C
